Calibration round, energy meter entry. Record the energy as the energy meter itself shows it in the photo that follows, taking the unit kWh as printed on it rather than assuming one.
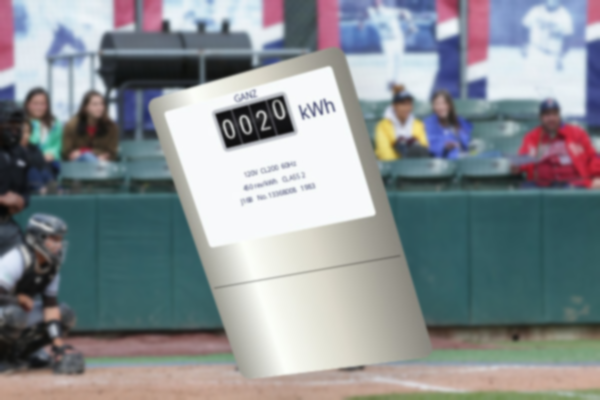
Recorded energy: 20 kWh
